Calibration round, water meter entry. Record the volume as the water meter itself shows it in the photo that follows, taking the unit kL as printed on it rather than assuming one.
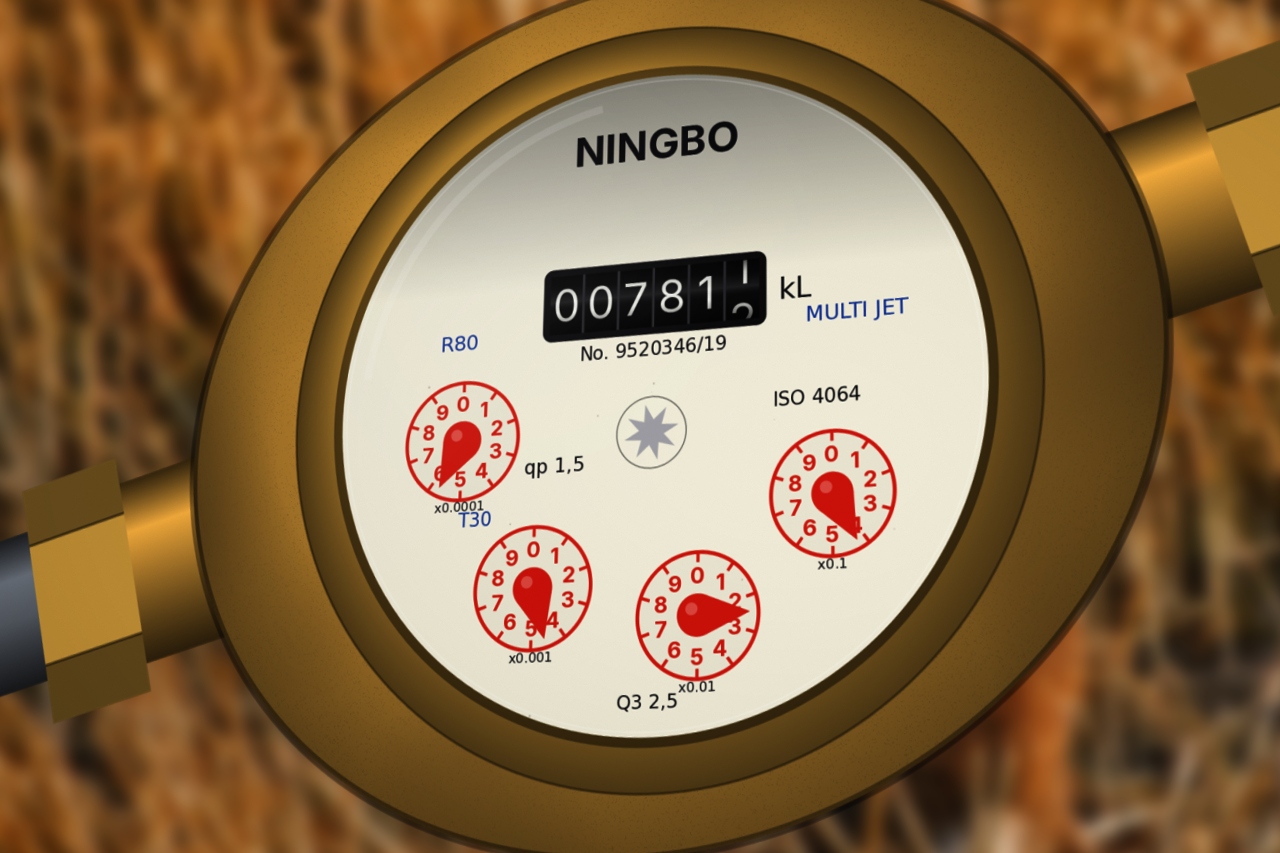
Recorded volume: 7811.4245 kL
